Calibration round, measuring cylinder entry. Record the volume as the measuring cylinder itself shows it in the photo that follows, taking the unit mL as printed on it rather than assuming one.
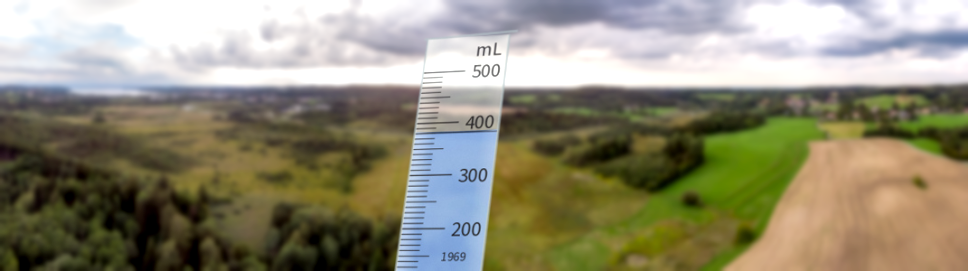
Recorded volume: 380 mL
